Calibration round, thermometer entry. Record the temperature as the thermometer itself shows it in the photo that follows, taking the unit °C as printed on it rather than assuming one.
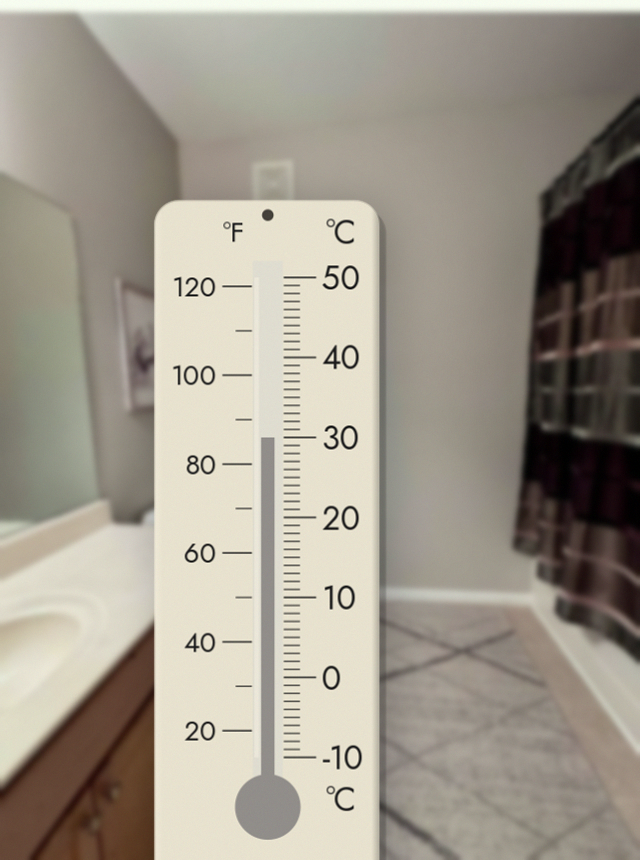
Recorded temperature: 30 °C
